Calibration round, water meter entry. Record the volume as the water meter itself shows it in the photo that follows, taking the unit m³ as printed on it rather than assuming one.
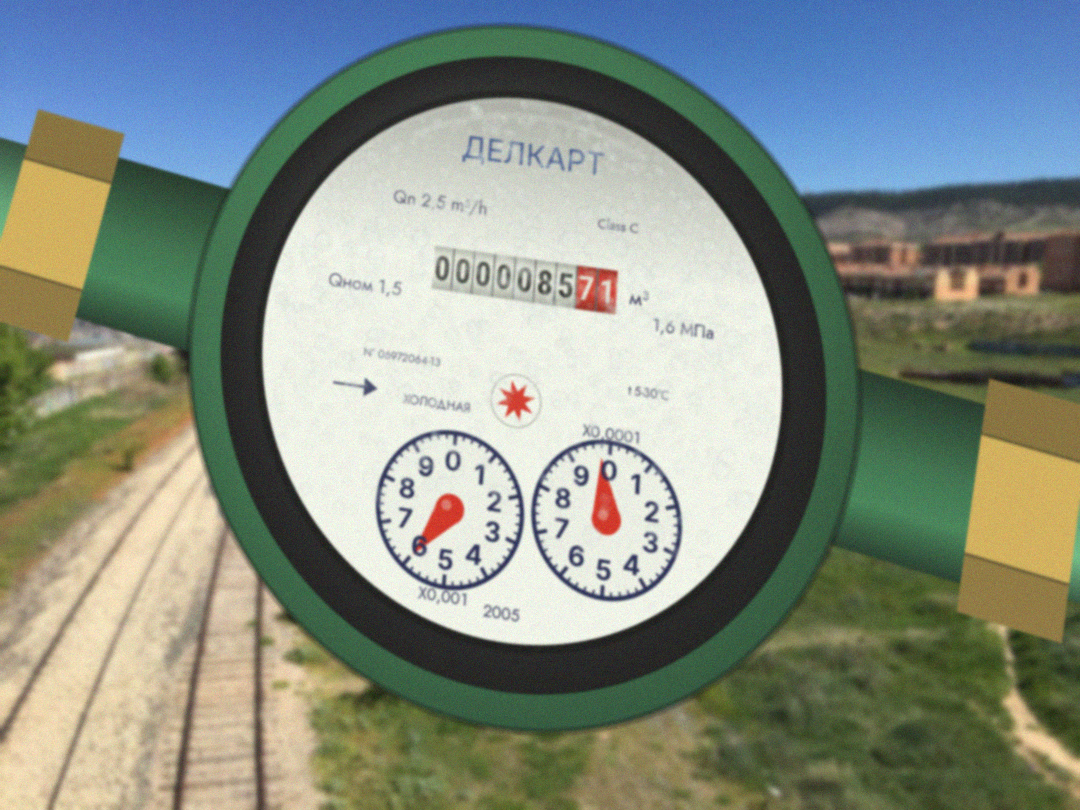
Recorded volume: 85.7159 m³
